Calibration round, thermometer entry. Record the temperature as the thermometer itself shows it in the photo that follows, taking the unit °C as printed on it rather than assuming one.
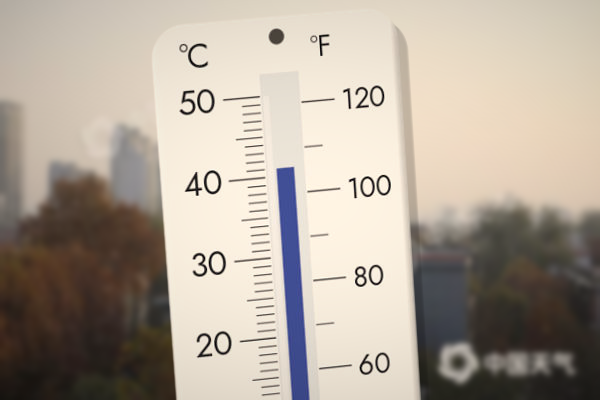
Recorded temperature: 41 °C
